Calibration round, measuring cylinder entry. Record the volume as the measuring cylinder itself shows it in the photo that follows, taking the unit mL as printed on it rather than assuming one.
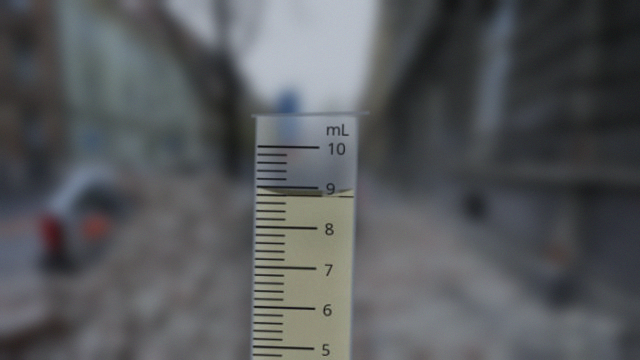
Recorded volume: 8.8 mL
